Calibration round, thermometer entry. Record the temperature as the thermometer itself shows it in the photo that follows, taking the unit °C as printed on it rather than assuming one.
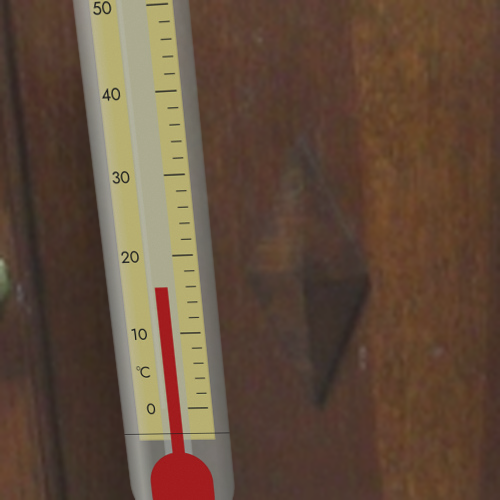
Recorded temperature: 16 °C
